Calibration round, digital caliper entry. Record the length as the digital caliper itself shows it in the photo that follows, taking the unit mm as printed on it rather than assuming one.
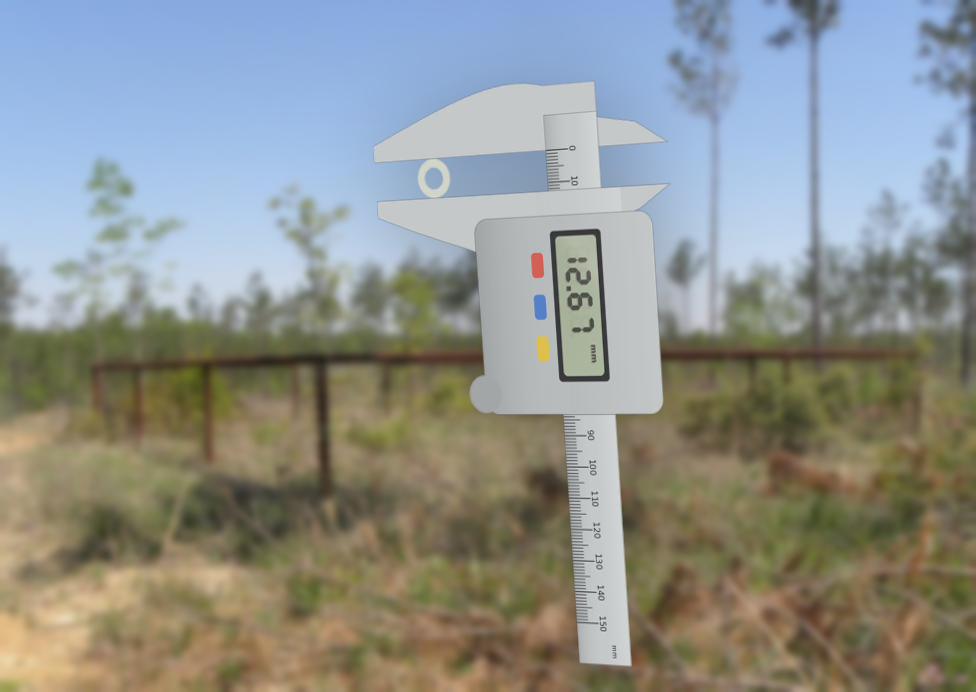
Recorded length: 12.67 mm
